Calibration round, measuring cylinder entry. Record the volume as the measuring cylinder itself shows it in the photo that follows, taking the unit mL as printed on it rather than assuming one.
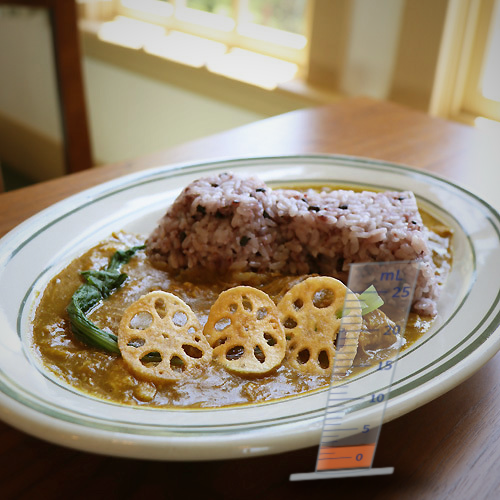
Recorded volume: 2 mL
